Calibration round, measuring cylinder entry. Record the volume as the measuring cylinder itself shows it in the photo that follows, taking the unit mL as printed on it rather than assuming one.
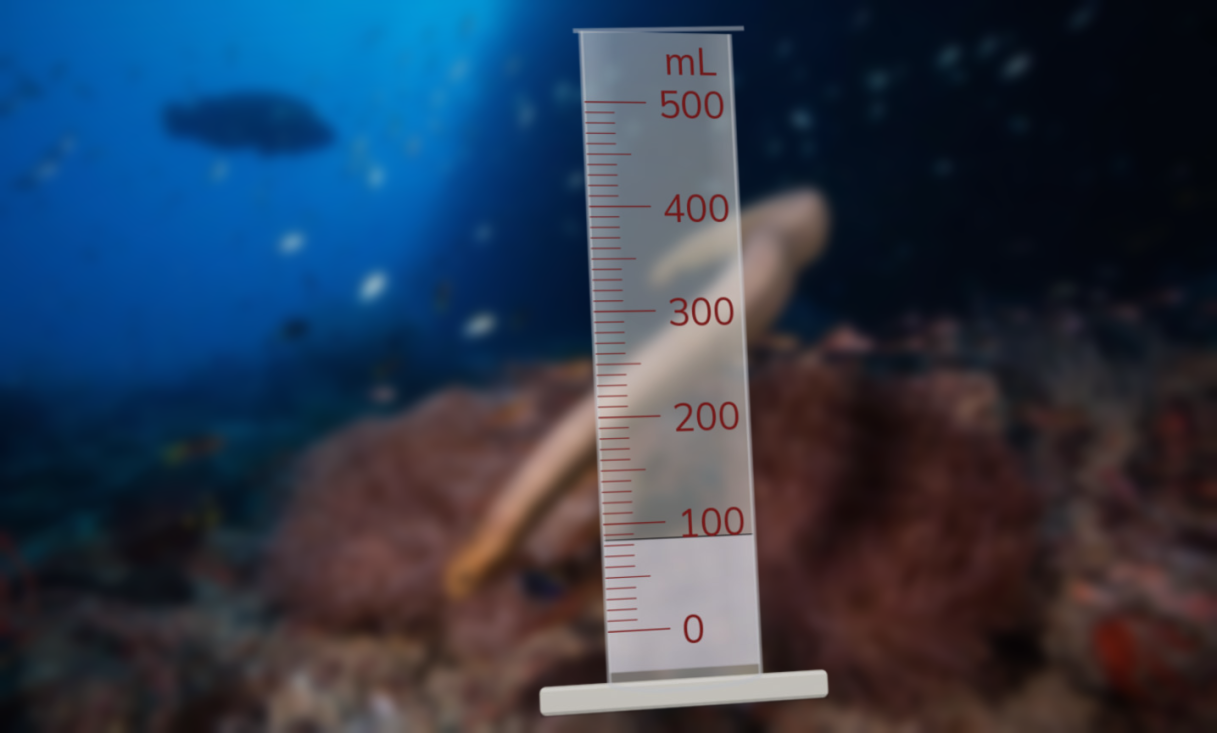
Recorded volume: 85 mL
